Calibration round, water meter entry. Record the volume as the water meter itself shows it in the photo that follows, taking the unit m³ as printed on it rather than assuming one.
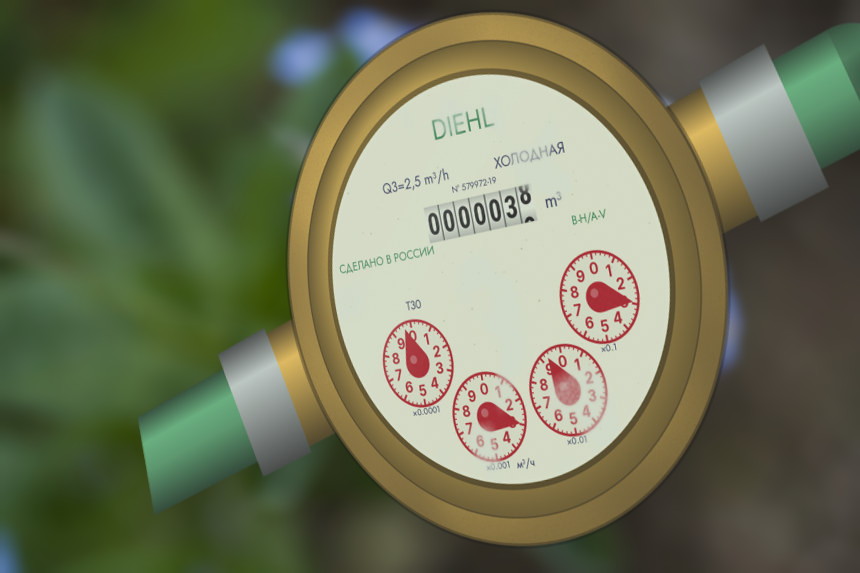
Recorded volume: 38.2929 m³
